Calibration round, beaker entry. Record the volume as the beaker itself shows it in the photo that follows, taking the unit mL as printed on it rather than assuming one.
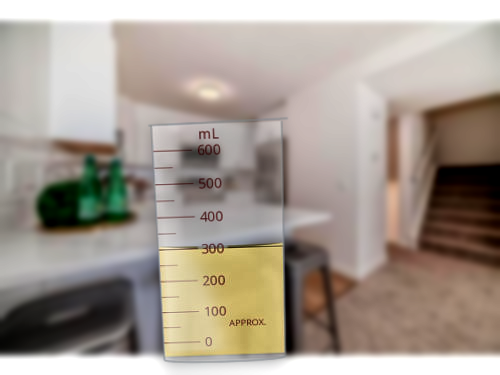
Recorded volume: 300 mL
